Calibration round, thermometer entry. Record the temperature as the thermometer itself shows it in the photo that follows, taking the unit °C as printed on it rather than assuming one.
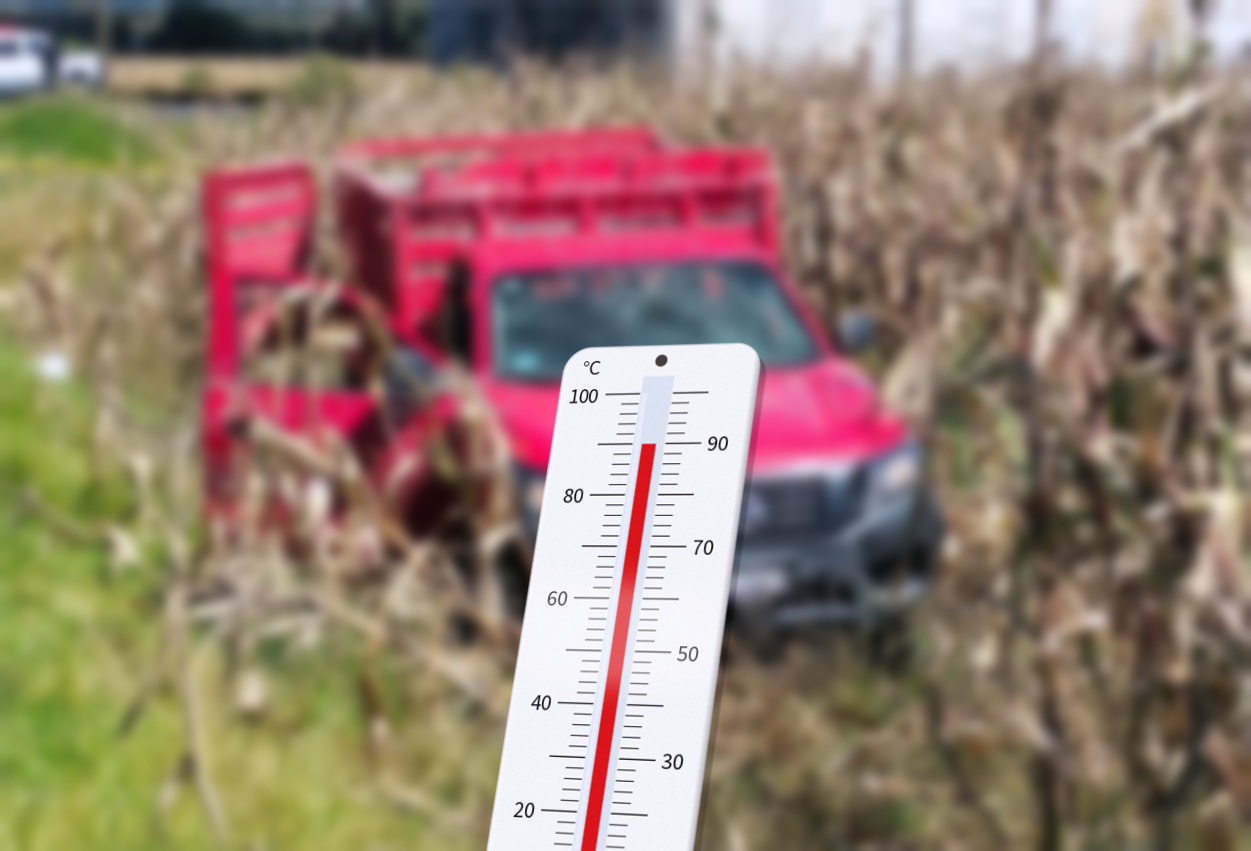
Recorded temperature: 90 °C
